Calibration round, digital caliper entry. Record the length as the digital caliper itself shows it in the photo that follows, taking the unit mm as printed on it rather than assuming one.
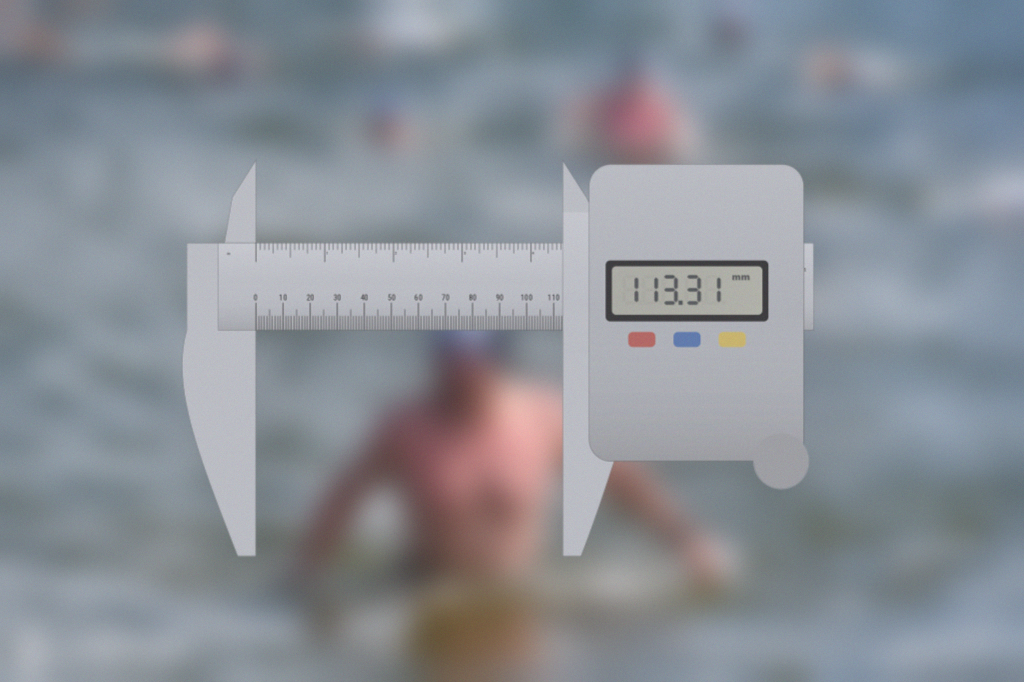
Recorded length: 113.31 mm
